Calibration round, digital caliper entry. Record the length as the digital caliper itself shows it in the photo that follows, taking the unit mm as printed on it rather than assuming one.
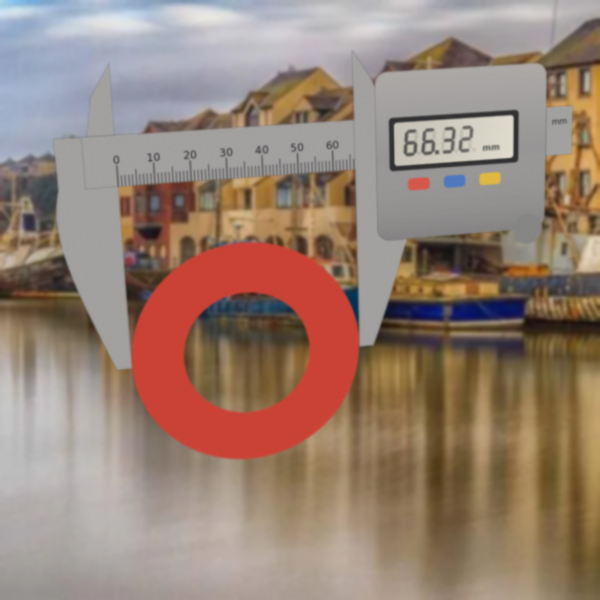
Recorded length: 66.32 mm
